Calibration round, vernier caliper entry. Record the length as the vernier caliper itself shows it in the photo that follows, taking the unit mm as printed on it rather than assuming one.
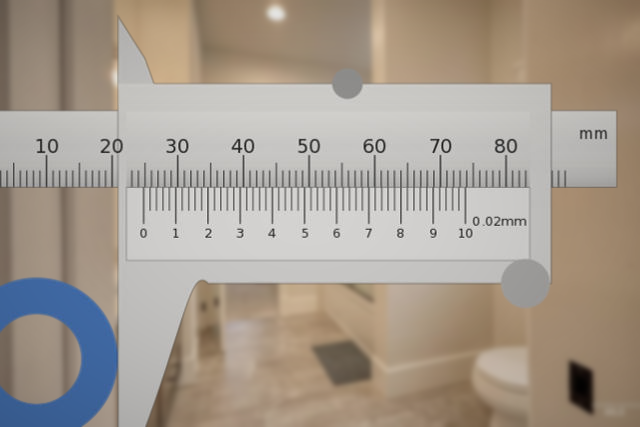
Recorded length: 24.8 mm
